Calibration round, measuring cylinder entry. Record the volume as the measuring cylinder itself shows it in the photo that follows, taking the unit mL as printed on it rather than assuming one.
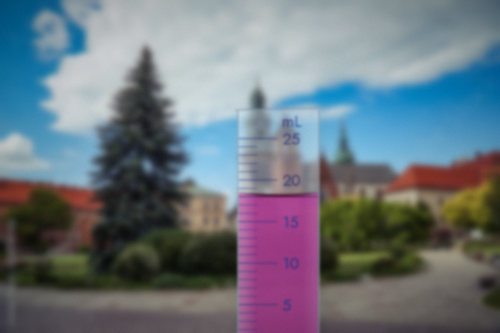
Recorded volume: 18 mL
